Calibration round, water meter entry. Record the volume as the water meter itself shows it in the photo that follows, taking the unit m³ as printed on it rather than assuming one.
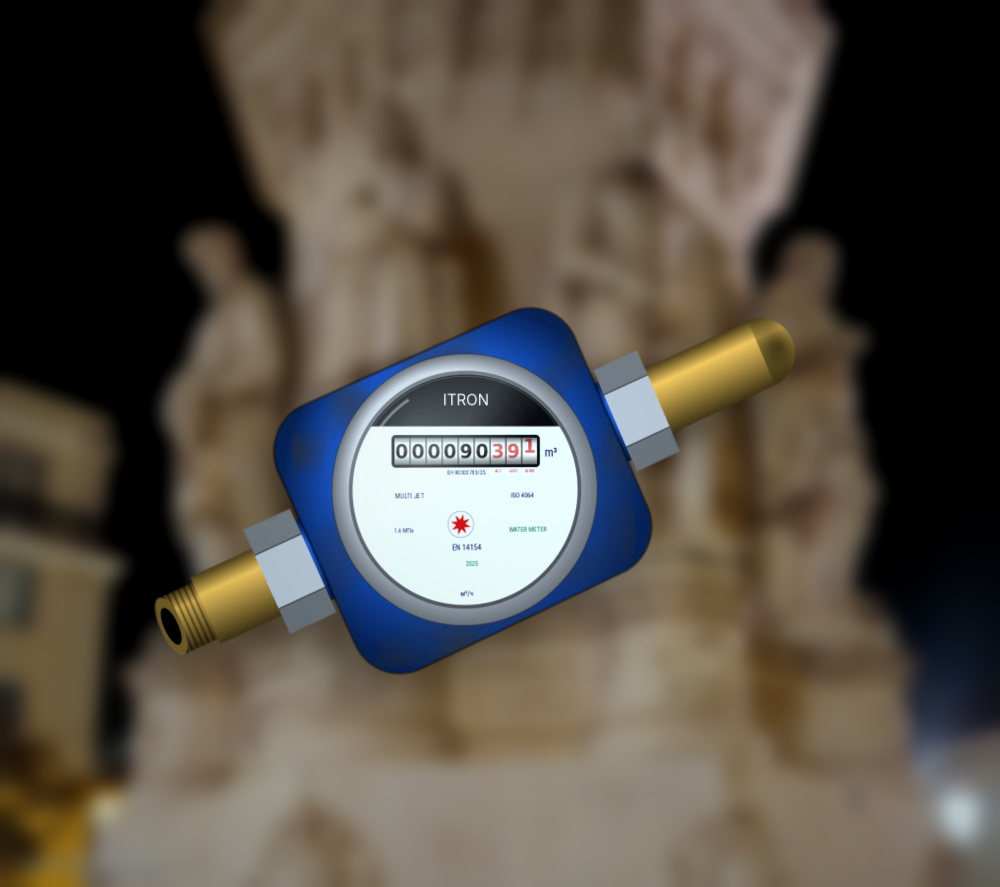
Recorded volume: 90.391 m³
